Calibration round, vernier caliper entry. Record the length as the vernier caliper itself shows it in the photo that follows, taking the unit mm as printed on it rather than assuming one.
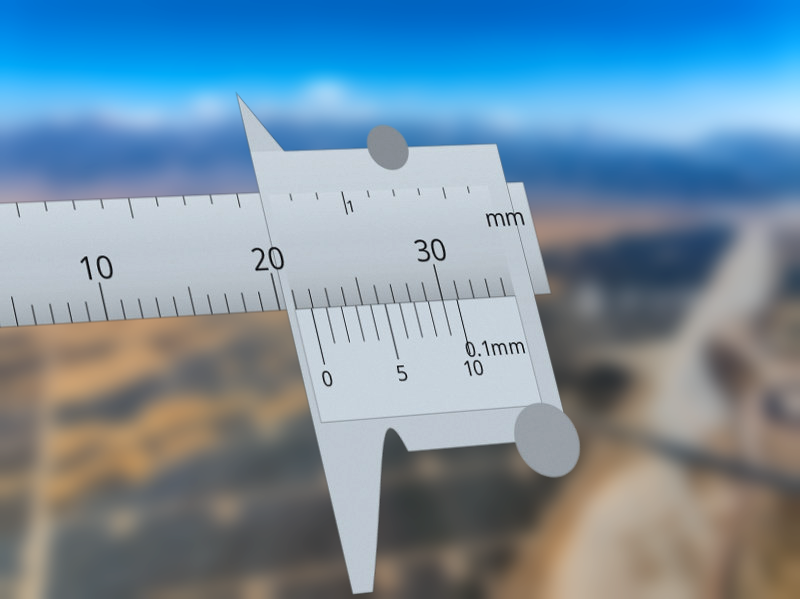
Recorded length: 21.9 mm
